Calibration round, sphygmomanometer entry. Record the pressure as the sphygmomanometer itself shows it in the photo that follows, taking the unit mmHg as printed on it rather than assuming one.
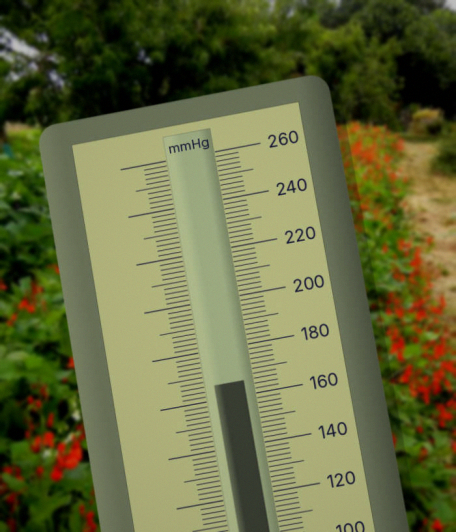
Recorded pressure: 166 mmHg
